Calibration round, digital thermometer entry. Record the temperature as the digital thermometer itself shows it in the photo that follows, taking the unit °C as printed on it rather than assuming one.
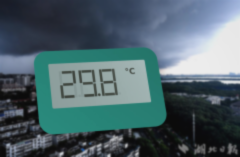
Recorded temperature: 29.8 °C
